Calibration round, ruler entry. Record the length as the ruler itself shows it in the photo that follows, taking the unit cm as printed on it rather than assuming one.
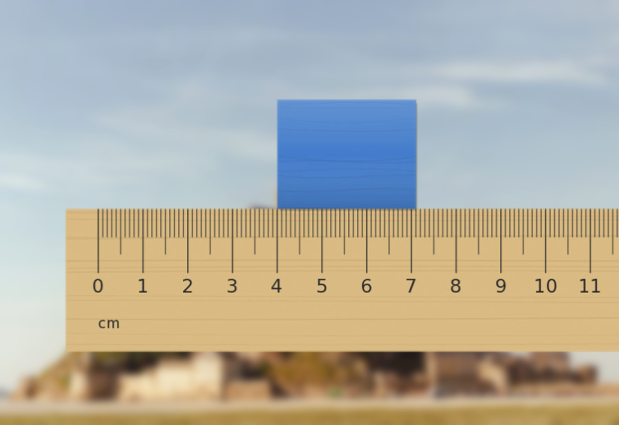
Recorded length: 3.1 cm
